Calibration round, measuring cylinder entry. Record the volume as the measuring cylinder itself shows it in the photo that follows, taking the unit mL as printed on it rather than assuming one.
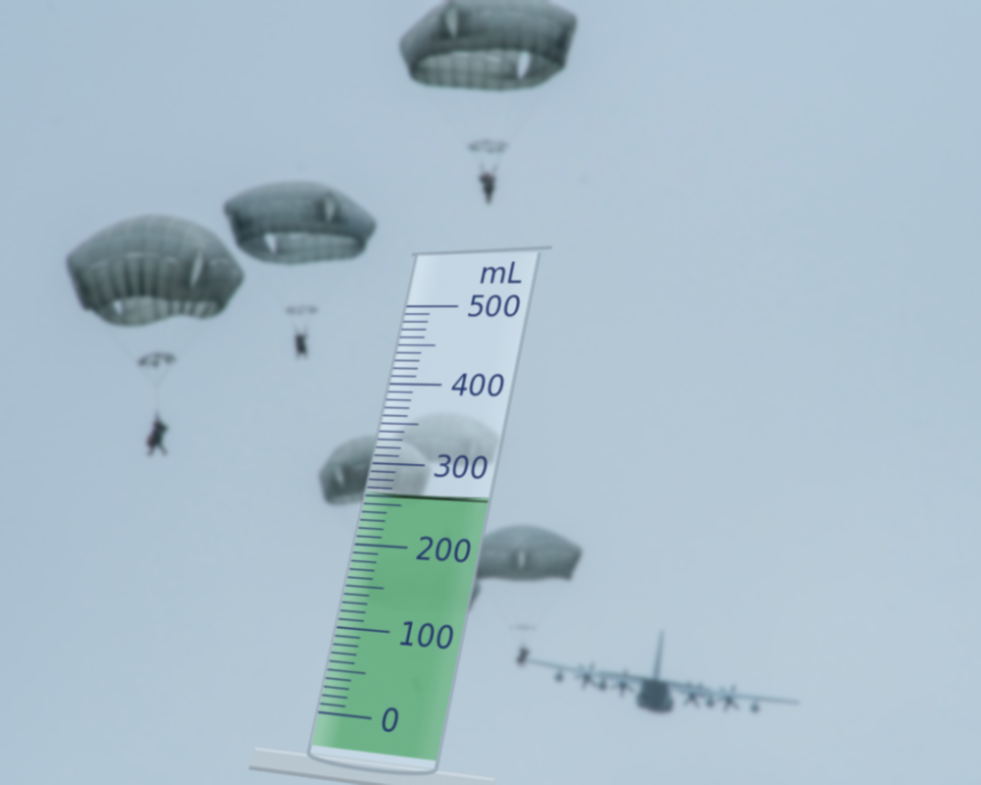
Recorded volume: 260 mL
